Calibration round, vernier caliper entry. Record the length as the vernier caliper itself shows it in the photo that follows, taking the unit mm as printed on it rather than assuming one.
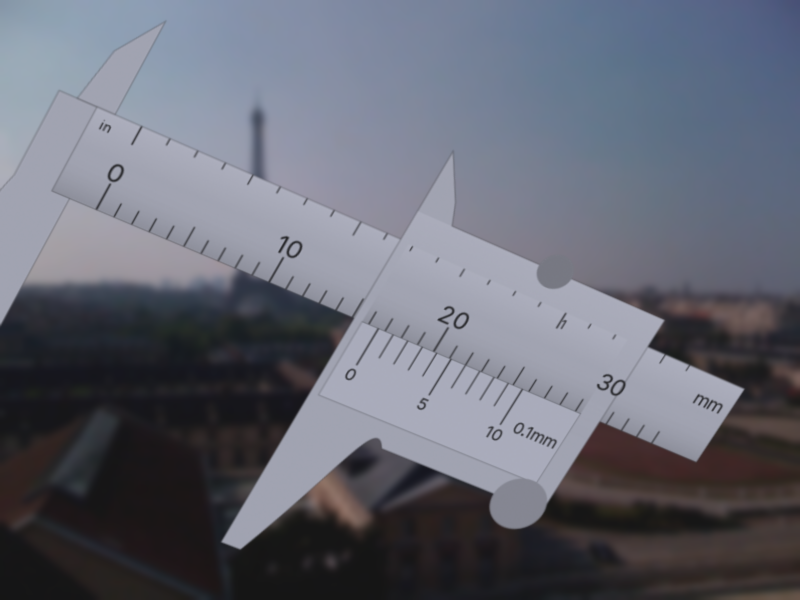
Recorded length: 16.6 mm
